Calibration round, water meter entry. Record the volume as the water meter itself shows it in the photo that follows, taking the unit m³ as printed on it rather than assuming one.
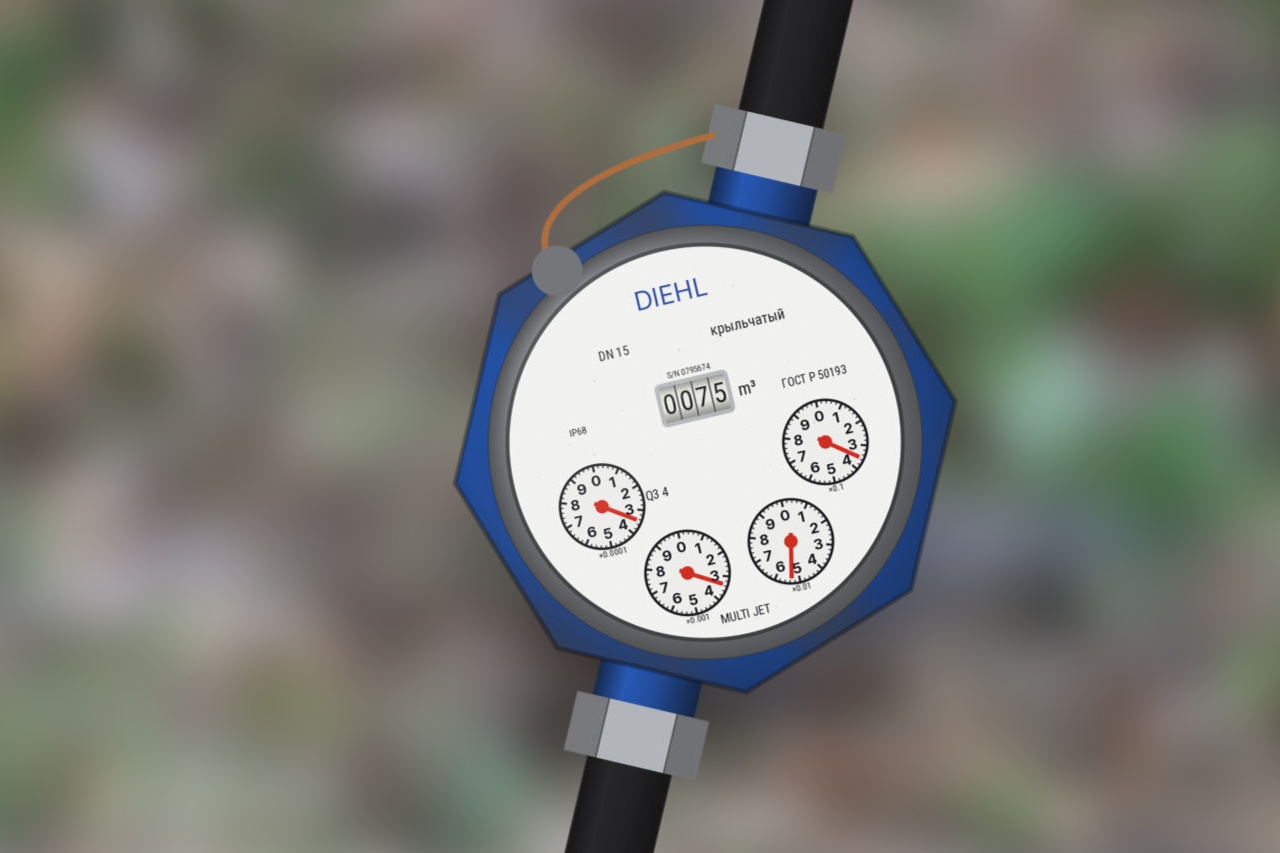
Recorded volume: 75.3533 m³
